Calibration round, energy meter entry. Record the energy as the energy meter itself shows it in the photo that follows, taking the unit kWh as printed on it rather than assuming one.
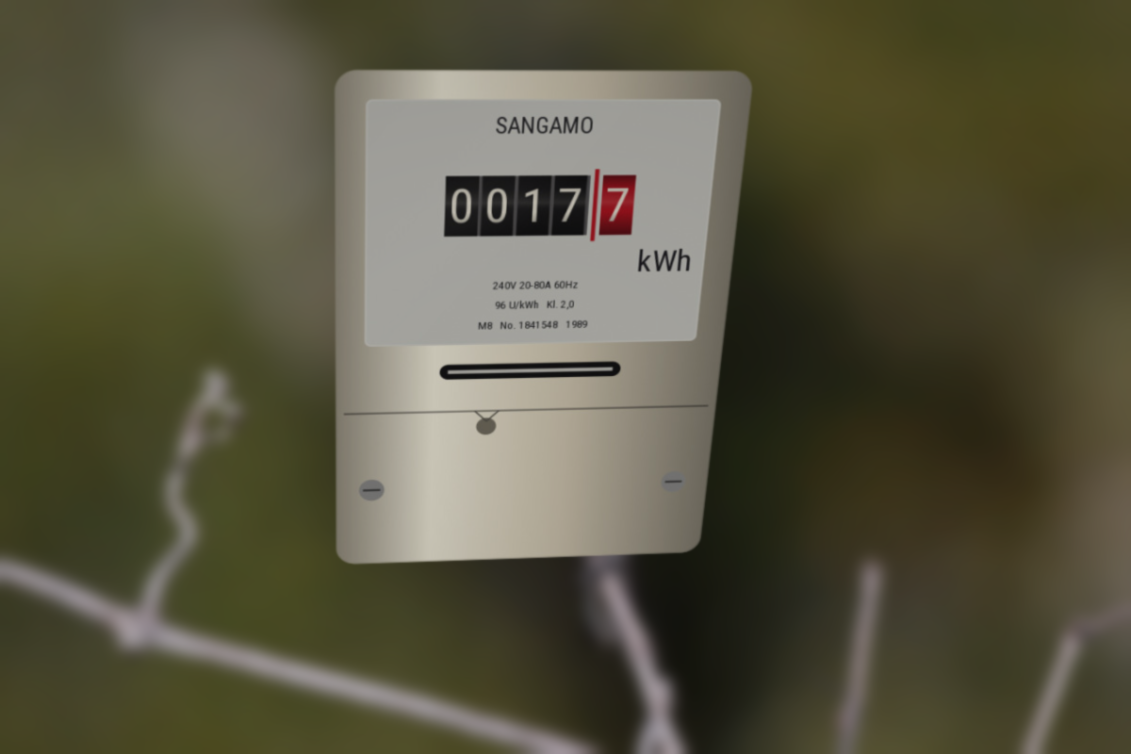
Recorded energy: 17.7 kWh
